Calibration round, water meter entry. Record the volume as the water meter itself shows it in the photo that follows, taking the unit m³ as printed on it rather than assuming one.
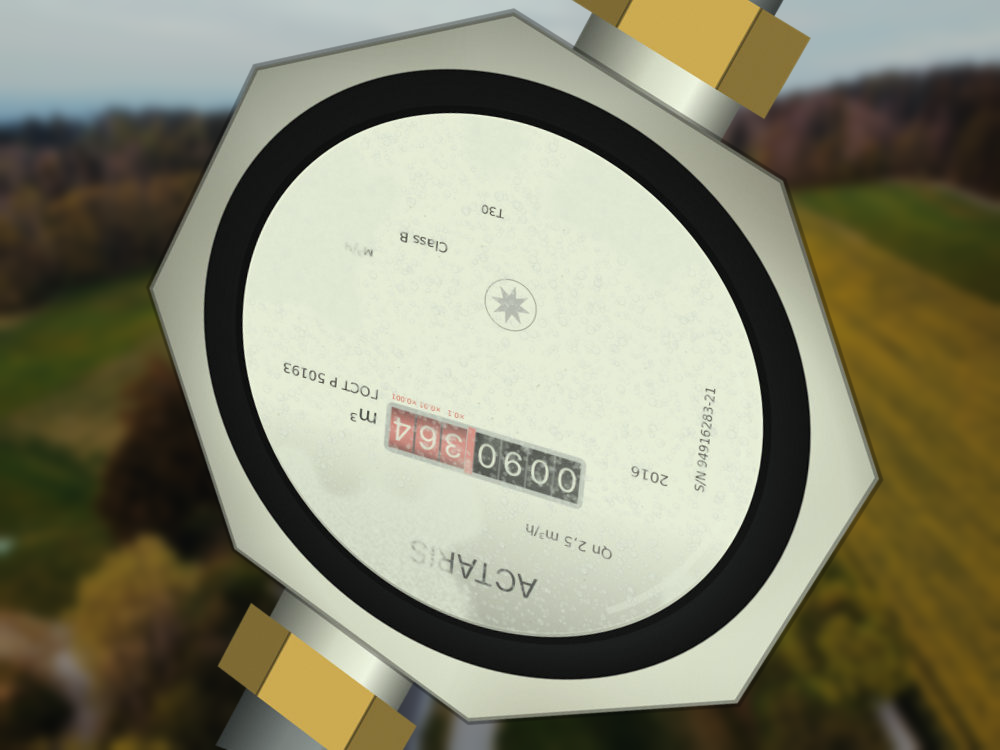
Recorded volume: 90.364 m³
